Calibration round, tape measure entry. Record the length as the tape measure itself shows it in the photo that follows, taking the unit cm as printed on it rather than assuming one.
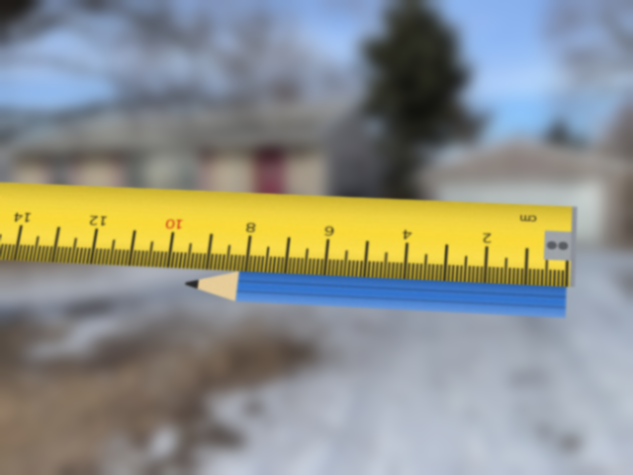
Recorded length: 9.5 cm
